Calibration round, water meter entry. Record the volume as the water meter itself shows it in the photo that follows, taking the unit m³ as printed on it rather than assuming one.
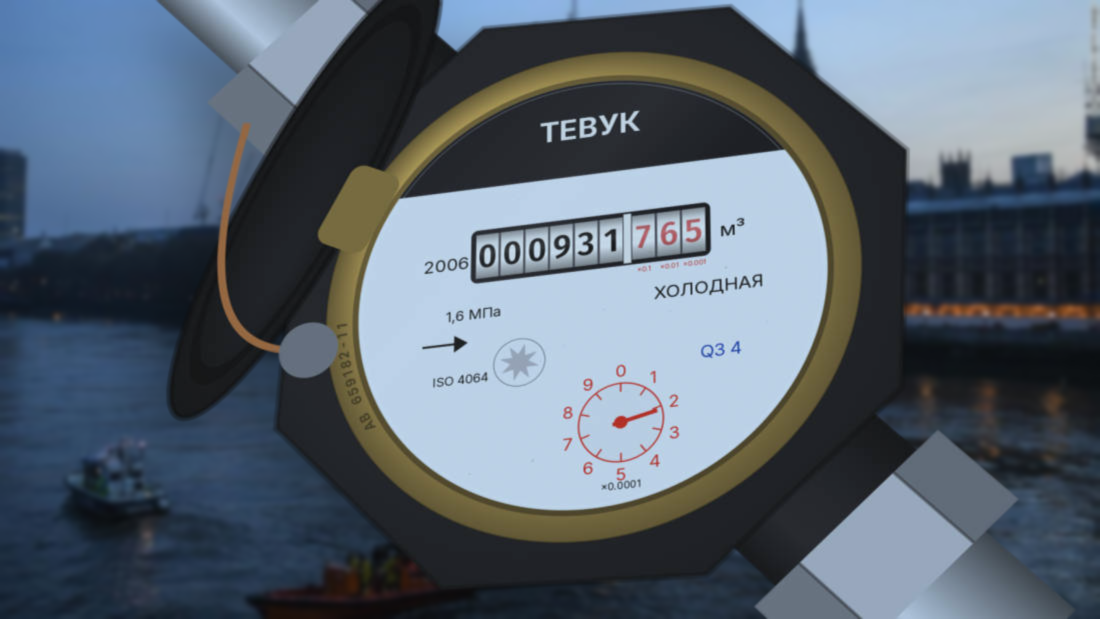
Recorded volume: 931.7652 m³
